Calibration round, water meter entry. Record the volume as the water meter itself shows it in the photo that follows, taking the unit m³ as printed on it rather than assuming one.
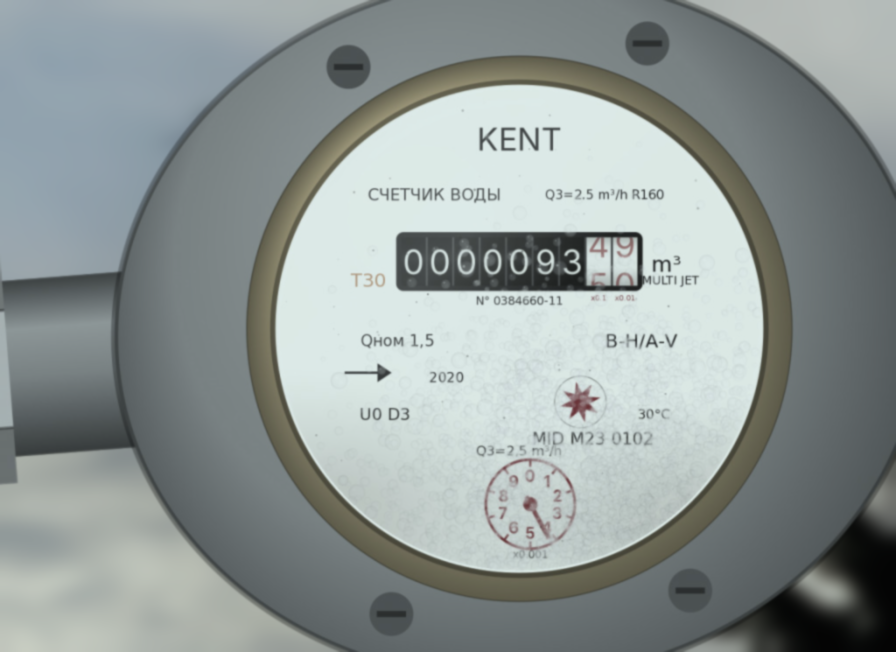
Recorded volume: 93.494 m³
